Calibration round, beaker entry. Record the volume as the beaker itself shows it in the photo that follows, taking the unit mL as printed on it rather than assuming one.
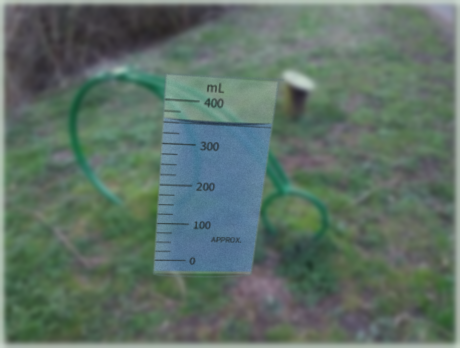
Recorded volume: 350 mL
